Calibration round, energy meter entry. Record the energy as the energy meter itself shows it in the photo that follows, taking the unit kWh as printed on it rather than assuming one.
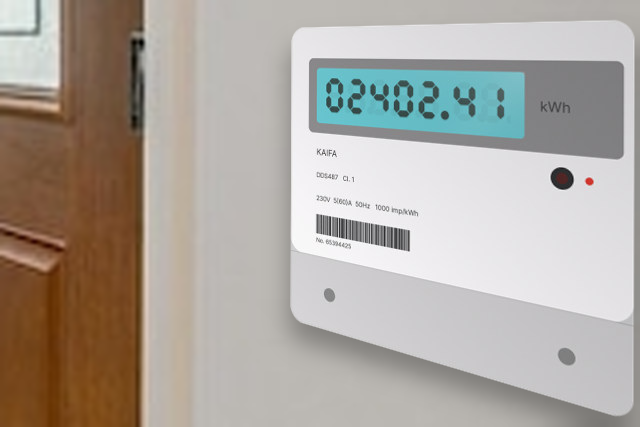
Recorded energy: 2402.41 kWh
